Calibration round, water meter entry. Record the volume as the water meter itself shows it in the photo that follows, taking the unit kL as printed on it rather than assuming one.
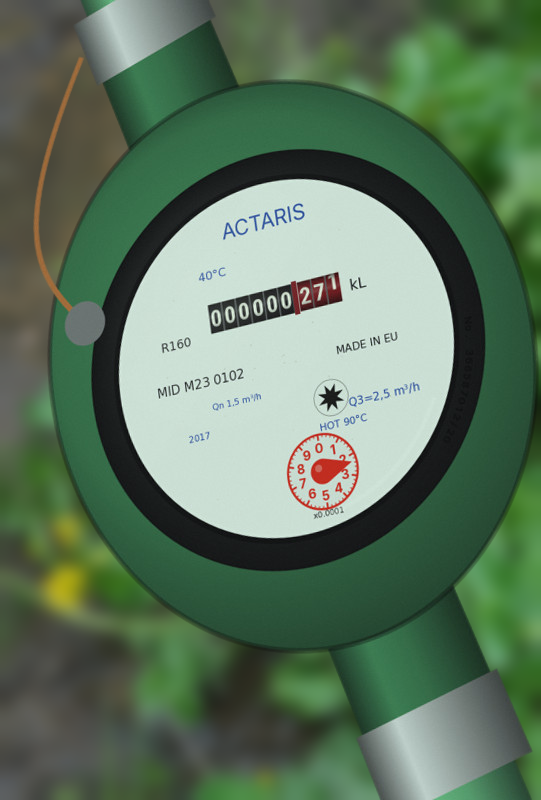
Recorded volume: 0.2712 kL
